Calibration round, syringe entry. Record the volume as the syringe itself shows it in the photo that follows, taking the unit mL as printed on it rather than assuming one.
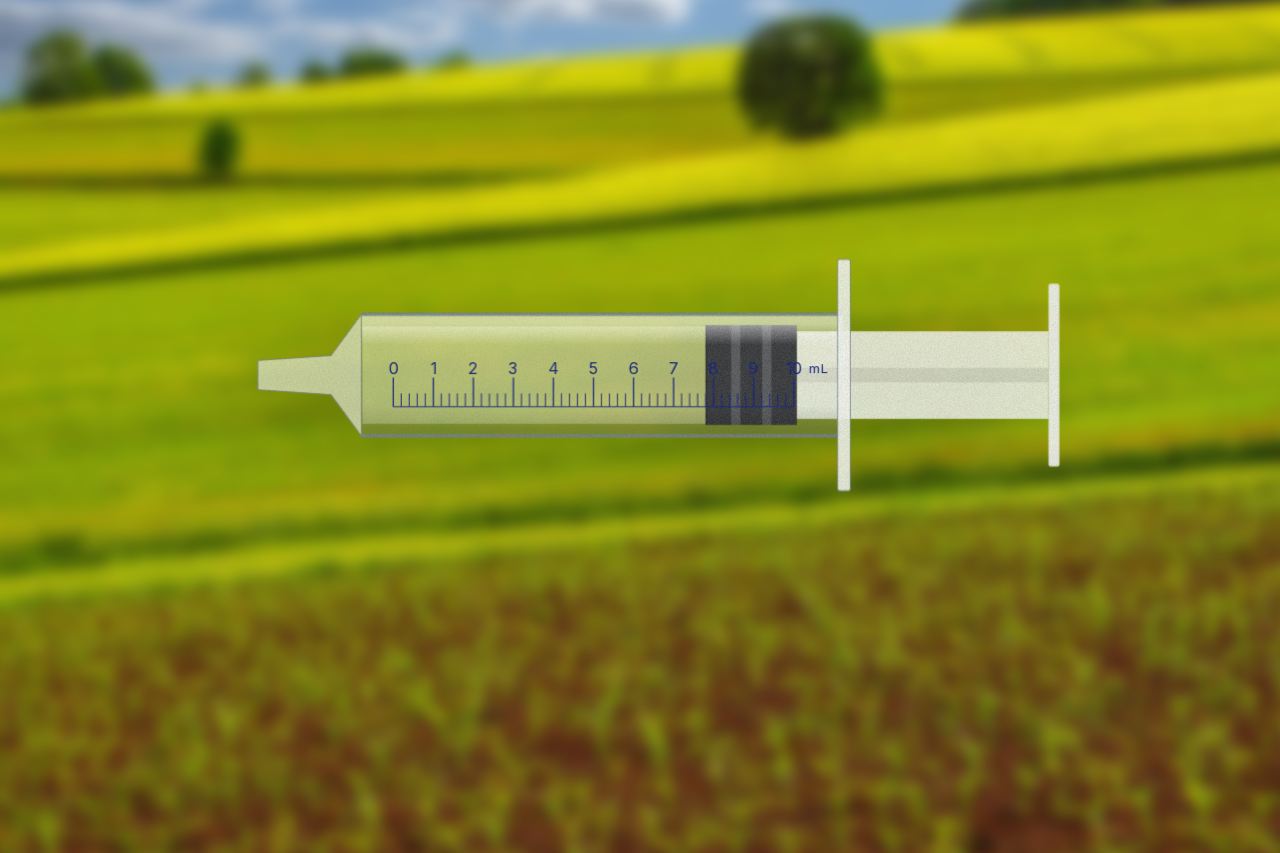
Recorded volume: 7.8 mL
